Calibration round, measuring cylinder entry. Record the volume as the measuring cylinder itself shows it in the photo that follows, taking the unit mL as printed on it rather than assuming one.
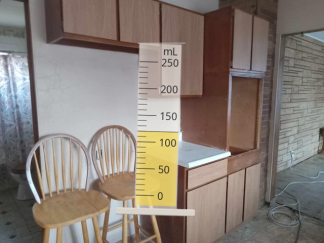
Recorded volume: 120 mL
